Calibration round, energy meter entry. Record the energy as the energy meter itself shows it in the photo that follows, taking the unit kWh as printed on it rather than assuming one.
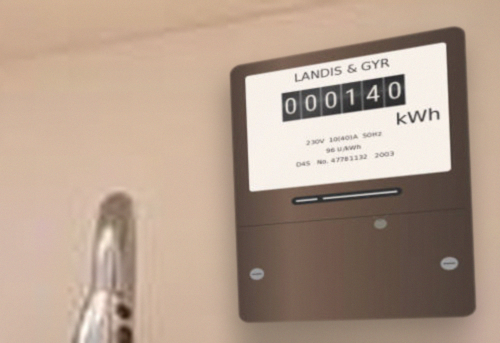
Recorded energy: 140 kWh
